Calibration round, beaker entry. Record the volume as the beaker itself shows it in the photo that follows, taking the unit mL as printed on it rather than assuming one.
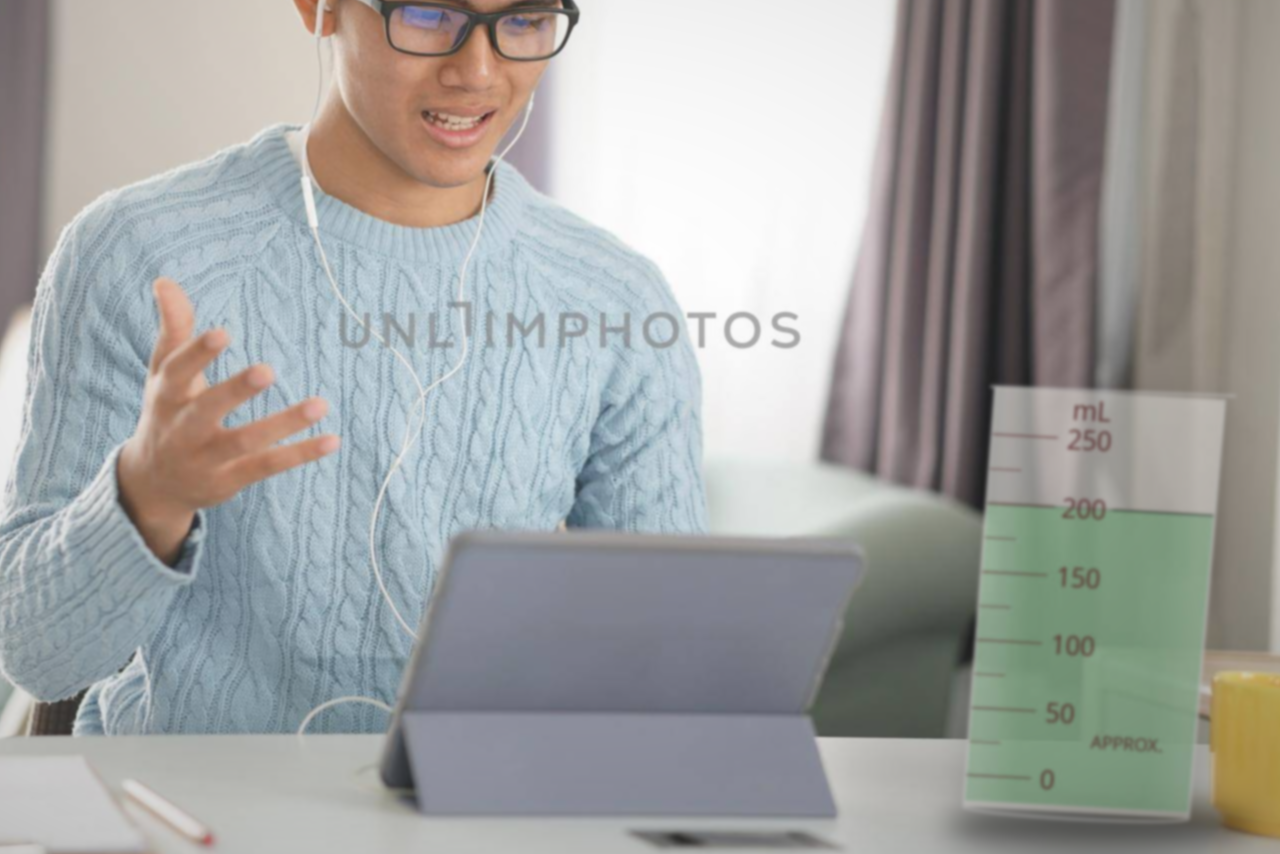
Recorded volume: 200 mL
